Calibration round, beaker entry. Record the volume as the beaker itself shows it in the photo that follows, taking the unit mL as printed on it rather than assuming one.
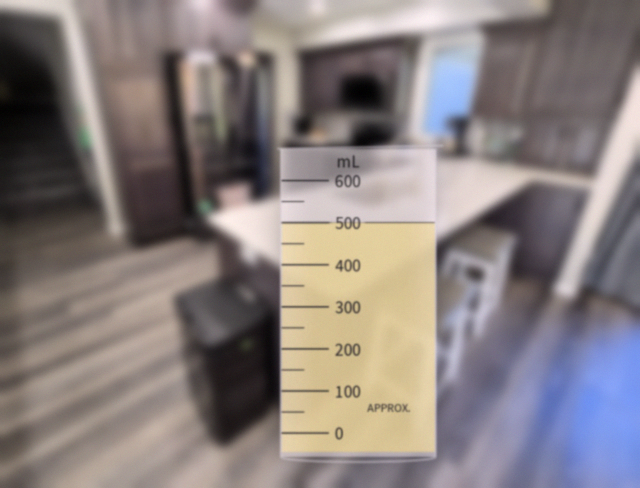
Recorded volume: 500 mL
